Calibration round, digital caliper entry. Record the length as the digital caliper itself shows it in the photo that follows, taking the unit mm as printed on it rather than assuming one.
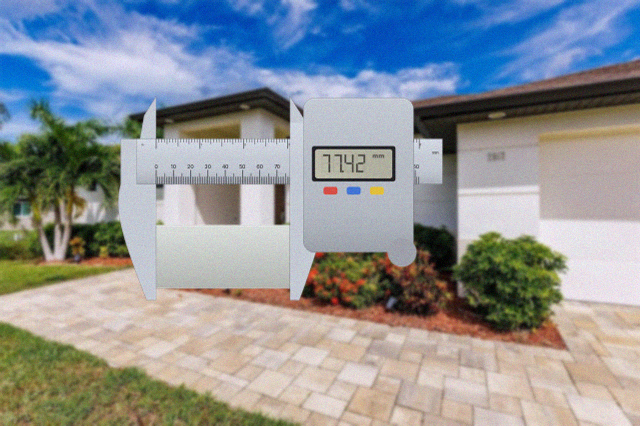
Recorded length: 77.42 mm
